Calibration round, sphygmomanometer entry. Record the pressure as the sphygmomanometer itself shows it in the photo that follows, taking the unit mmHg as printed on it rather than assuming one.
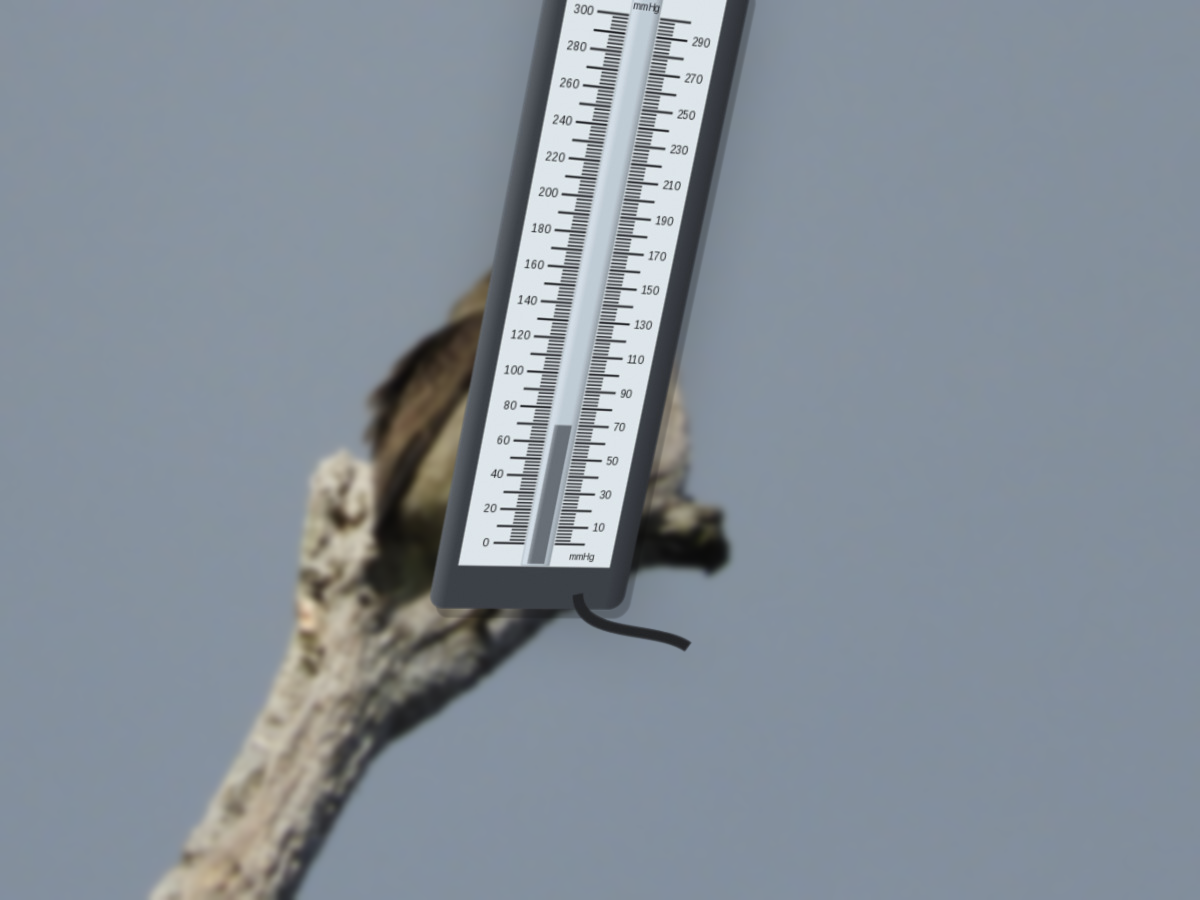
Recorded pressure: 70 mmHg
